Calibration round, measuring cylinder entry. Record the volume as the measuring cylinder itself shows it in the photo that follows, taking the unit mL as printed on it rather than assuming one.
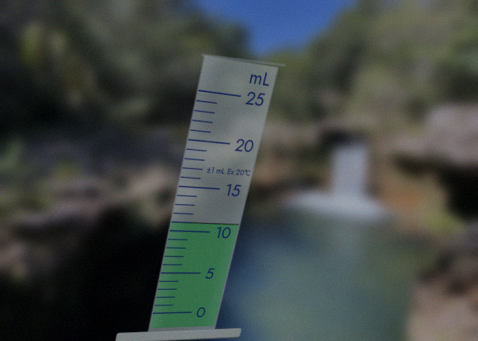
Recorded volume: 11 mL
